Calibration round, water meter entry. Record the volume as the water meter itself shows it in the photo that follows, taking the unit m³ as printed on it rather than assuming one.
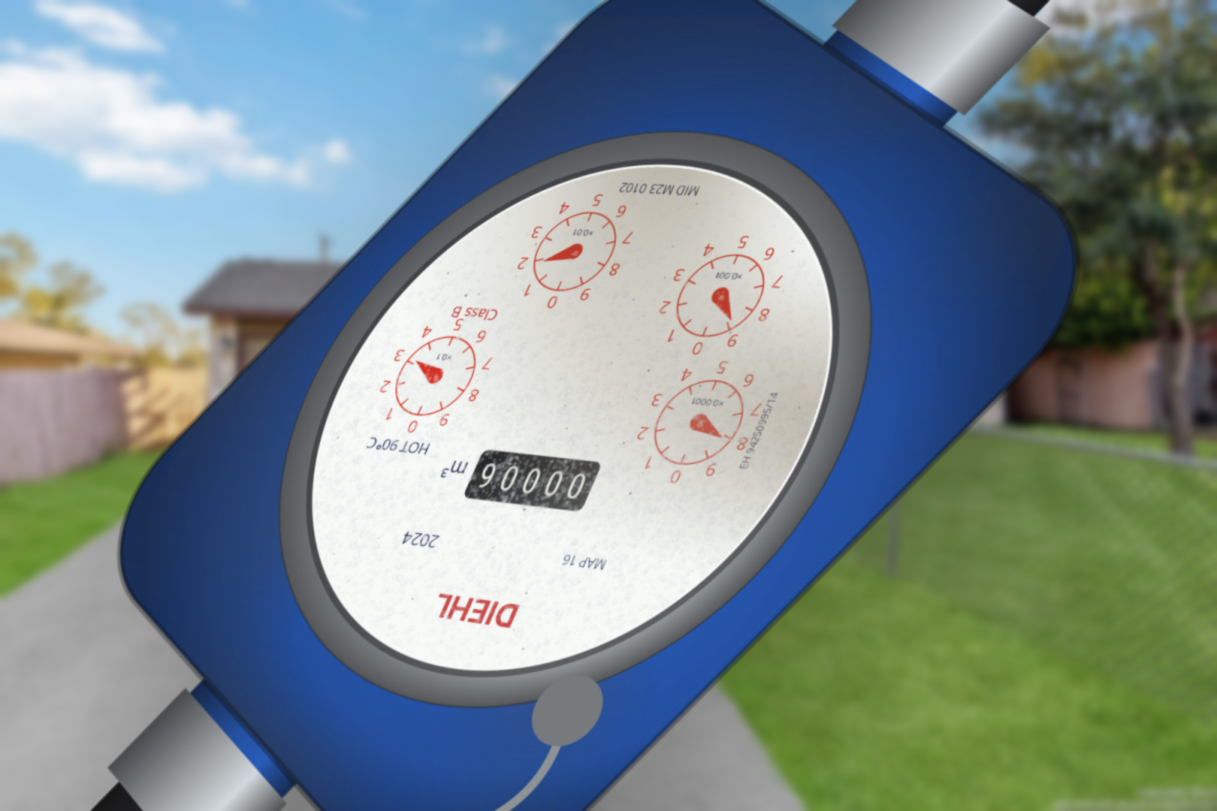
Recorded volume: 6.3188 m³
